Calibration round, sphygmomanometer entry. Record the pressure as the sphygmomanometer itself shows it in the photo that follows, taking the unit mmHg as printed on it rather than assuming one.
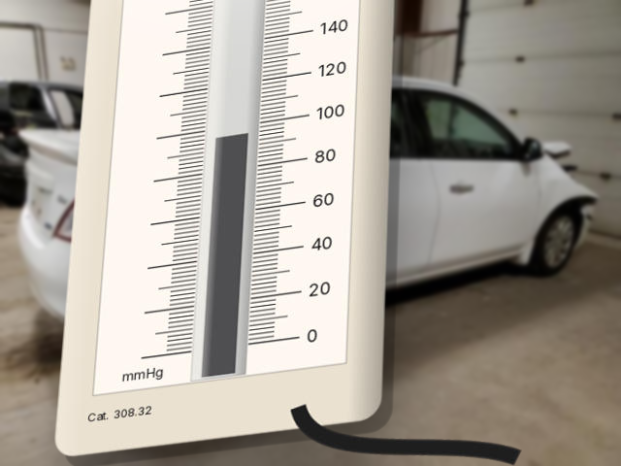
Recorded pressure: 96 mmHg
